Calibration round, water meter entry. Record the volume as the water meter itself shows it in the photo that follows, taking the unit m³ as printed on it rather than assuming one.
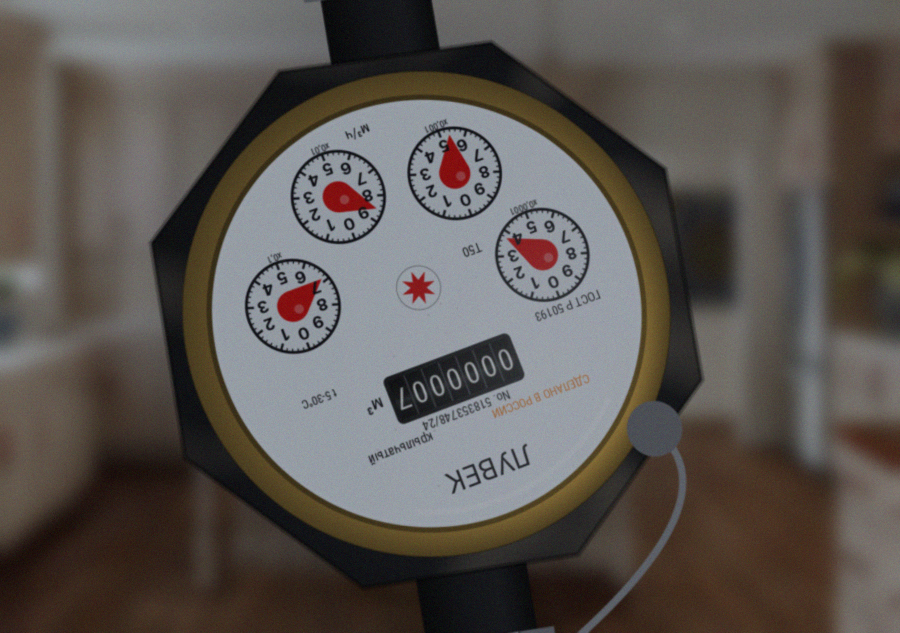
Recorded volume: 7.6853 m³
